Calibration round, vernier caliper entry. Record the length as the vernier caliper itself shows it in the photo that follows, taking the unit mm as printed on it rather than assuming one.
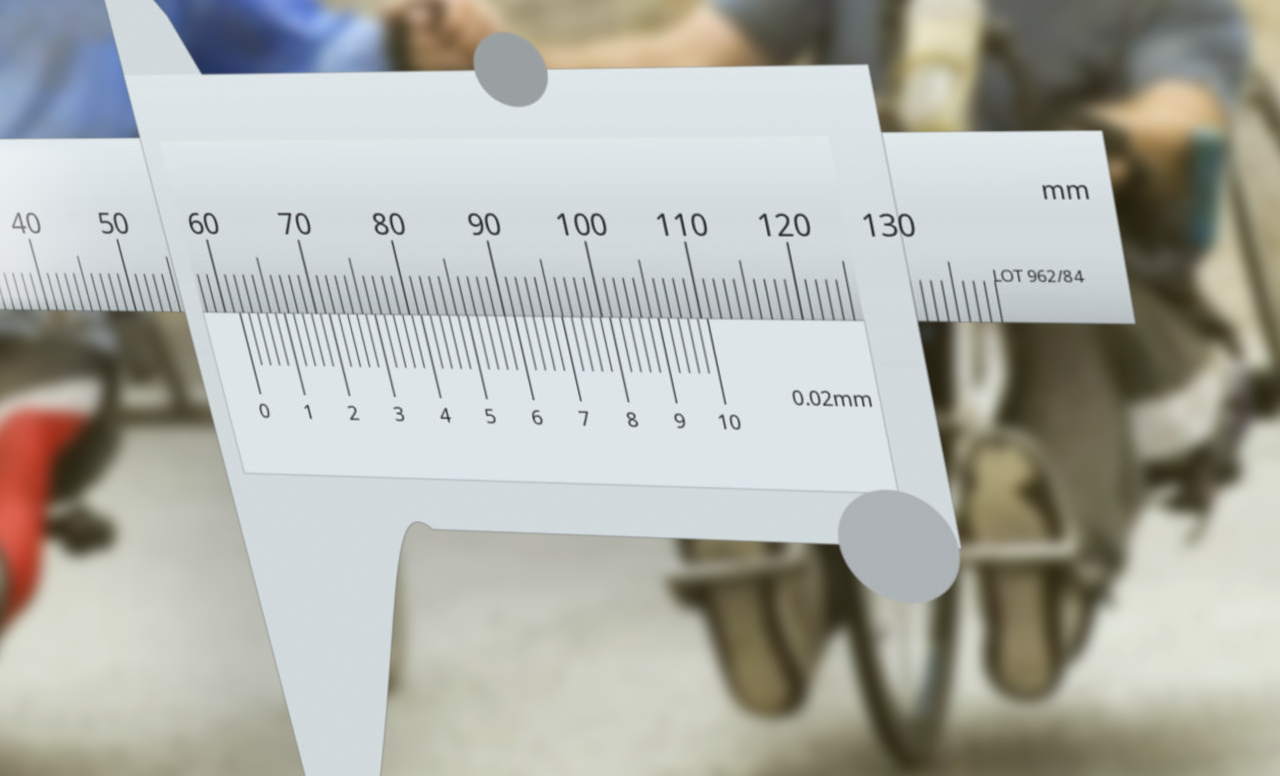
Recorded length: 61.6 mm
